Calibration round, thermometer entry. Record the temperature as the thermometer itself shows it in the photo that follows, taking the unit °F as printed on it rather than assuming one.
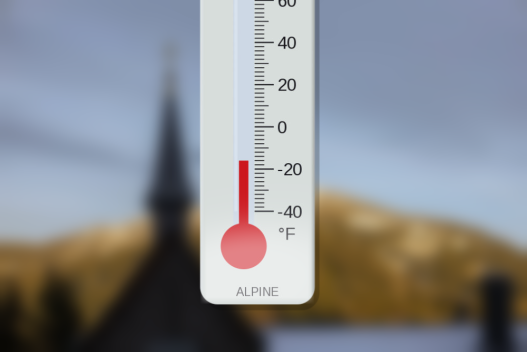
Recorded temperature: -16 °F
